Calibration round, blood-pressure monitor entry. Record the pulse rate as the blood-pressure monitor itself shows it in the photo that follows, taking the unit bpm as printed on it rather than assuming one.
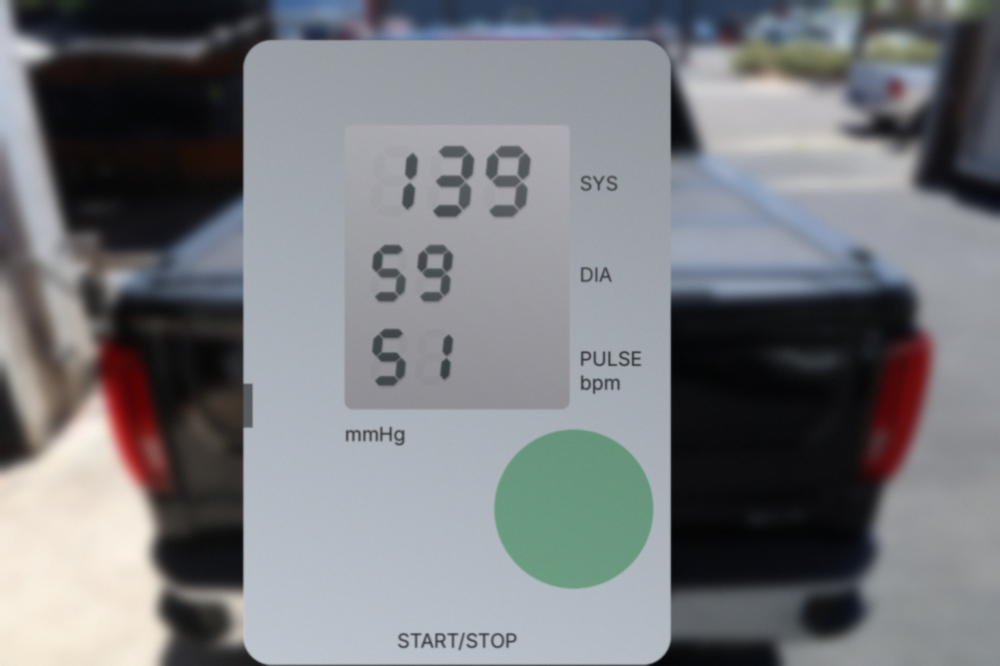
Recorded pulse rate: 51 bpm
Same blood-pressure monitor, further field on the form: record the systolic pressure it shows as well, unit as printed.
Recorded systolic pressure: 139 mmHg
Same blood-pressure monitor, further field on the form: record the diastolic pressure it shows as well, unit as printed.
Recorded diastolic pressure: 59 mmHg
